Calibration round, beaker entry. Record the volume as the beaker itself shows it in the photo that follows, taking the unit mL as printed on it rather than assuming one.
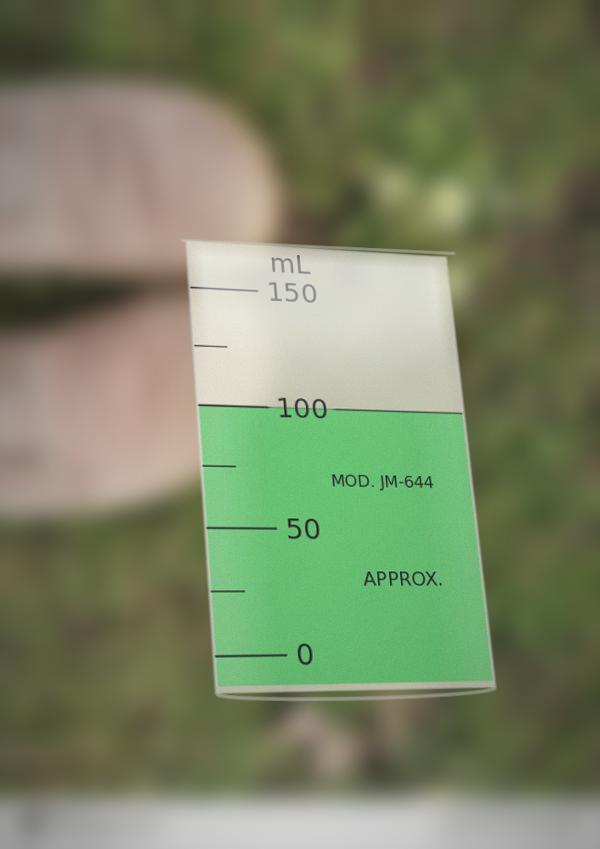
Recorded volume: 100 mL
